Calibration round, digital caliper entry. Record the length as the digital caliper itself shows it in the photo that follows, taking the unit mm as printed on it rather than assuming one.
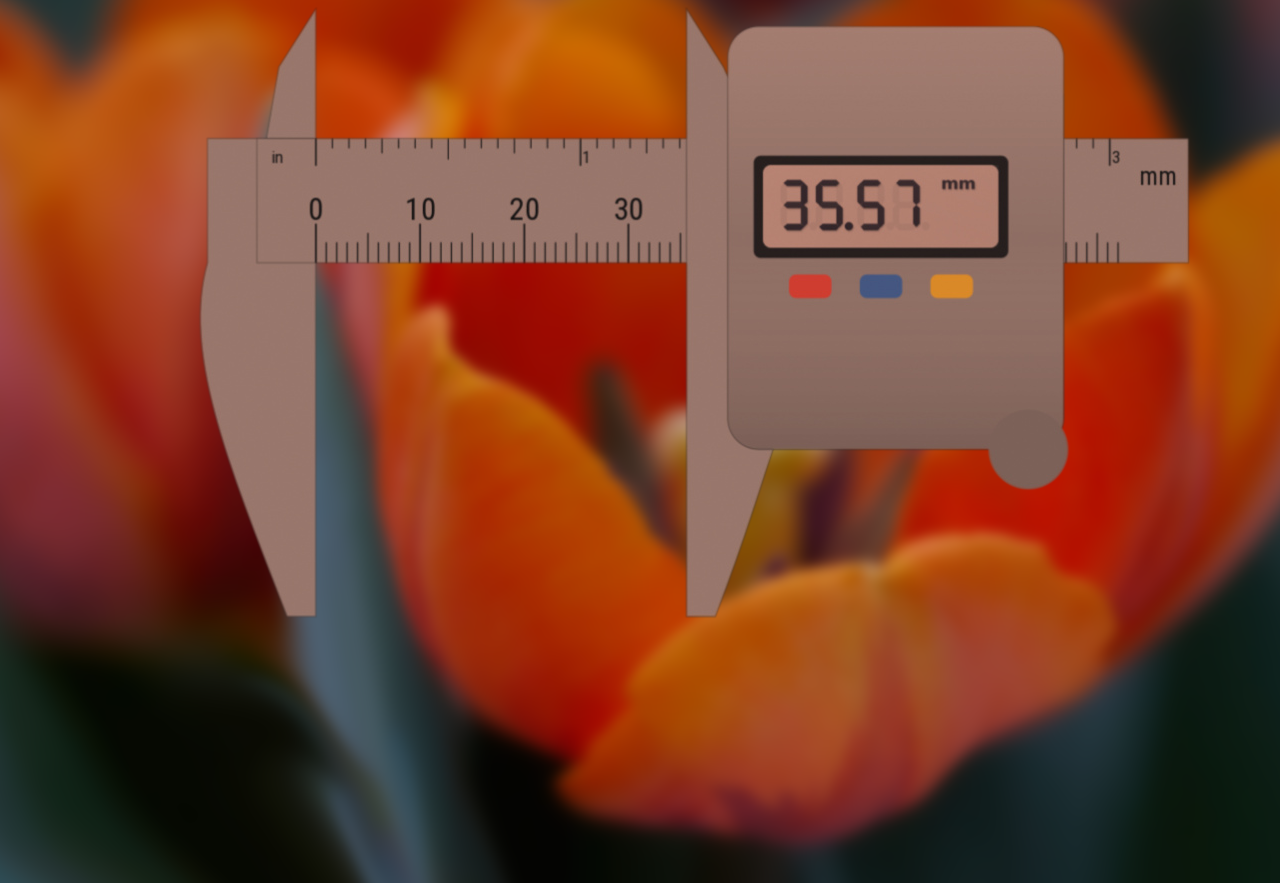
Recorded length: 35.57 mm
